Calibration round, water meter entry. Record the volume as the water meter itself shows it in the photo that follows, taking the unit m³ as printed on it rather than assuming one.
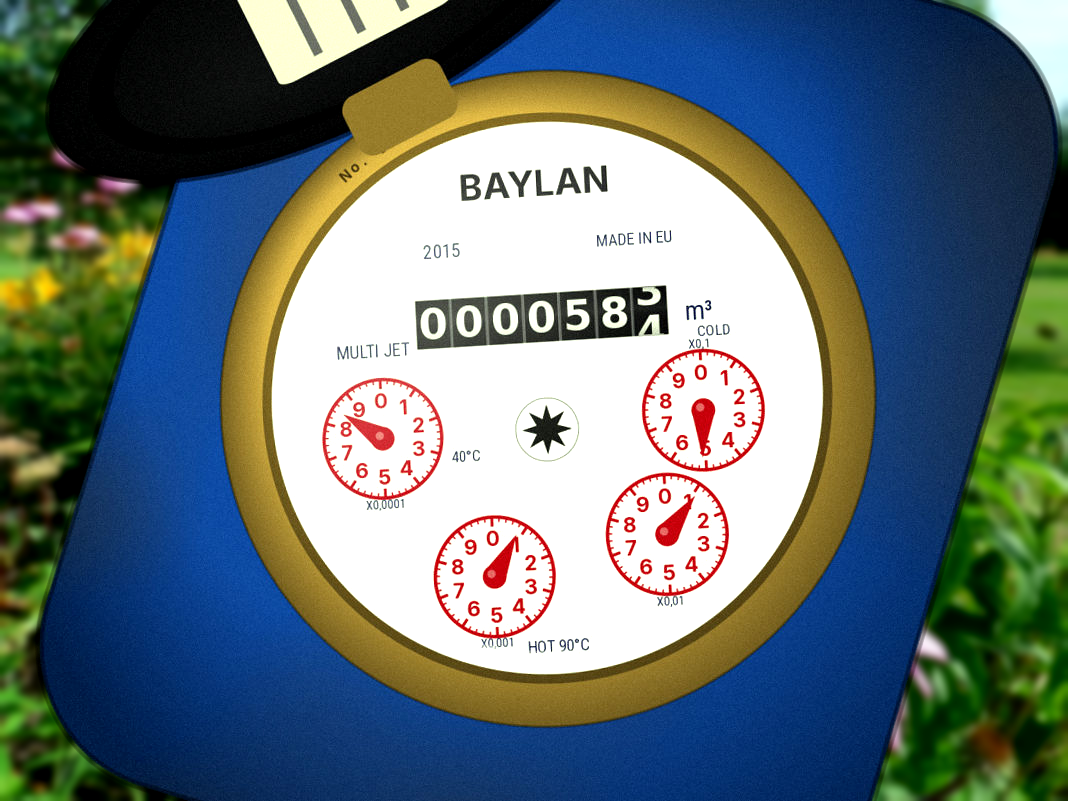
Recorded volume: 583.5108 m³
